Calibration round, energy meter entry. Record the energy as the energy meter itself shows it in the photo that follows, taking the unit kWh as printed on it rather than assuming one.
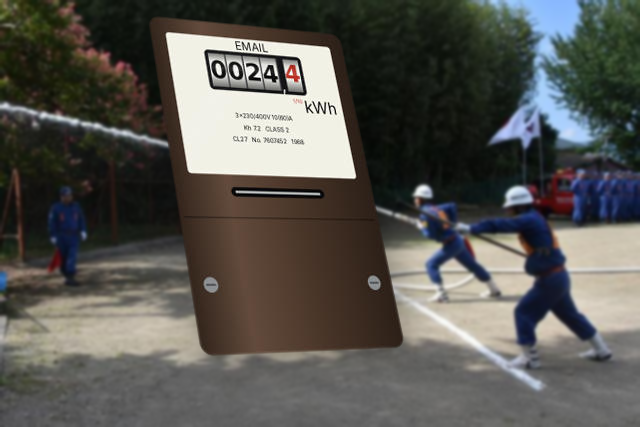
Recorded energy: 24.4 kWh
